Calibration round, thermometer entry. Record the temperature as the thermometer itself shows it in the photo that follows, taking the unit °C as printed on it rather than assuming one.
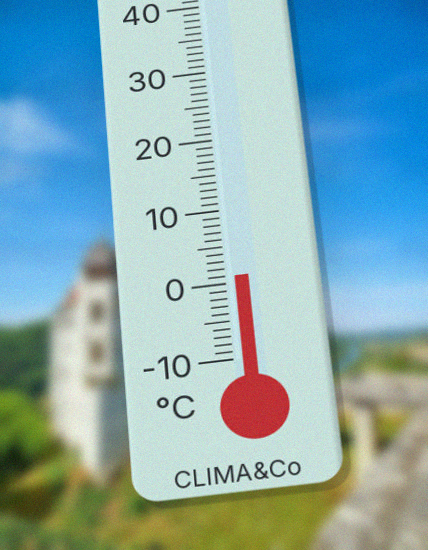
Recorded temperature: 1 °C
